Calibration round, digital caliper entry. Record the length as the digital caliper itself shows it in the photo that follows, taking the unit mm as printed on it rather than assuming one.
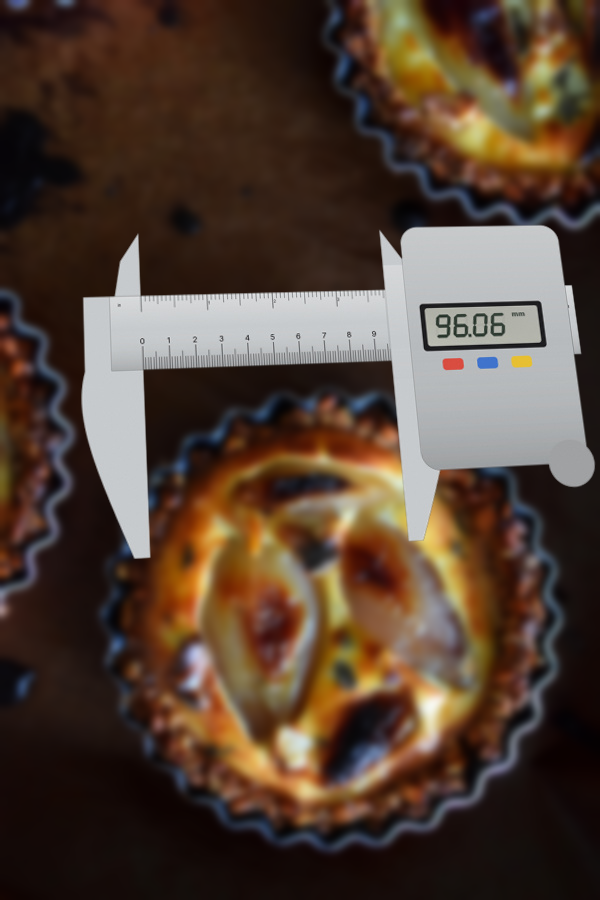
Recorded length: 96.06 mm
